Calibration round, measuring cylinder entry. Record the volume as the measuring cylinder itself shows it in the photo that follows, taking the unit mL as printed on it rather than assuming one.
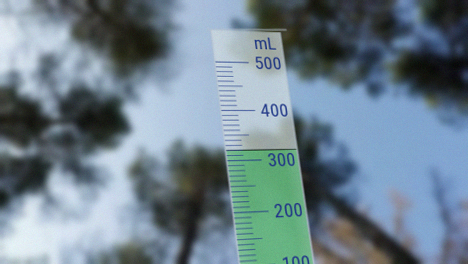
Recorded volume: 320 mL
